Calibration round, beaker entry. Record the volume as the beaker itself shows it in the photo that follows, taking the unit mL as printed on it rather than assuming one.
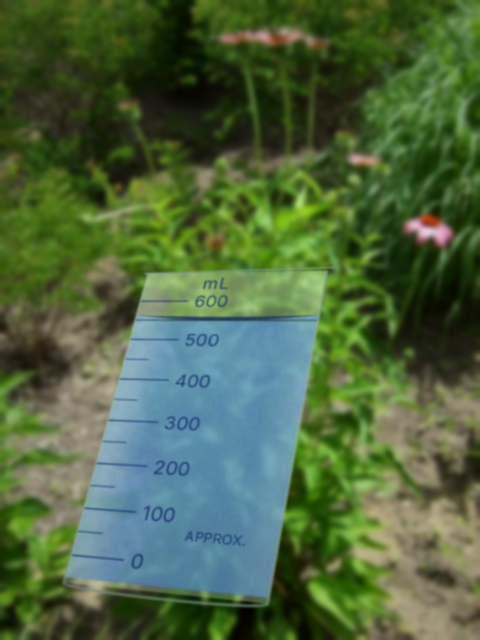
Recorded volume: 550 mL
